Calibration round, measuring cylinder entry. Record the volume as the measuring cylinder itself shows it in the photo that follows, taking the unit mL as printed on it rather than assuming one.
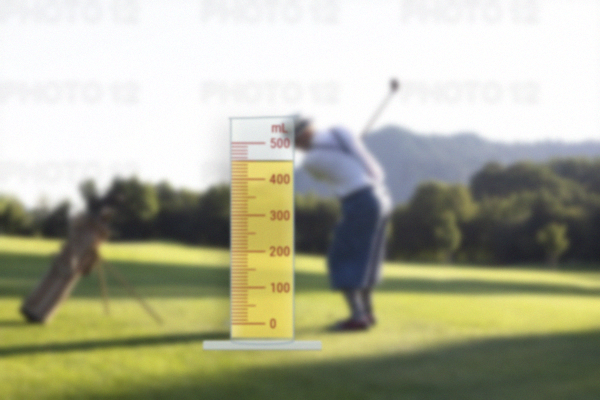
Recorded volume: 450 mL
